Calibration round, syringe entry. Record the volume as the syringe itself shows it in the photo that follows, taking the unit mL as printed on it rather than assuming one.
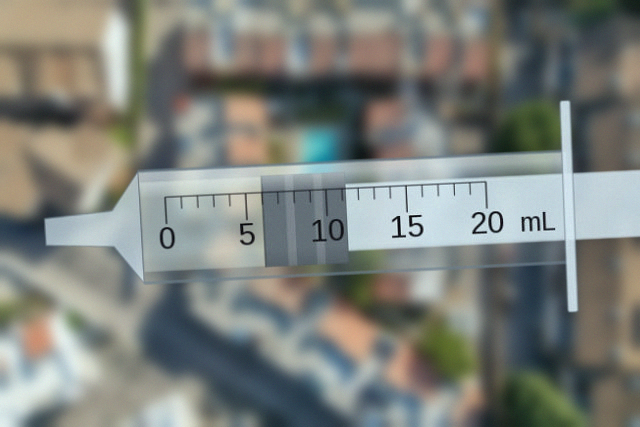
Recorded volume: 6 mL
